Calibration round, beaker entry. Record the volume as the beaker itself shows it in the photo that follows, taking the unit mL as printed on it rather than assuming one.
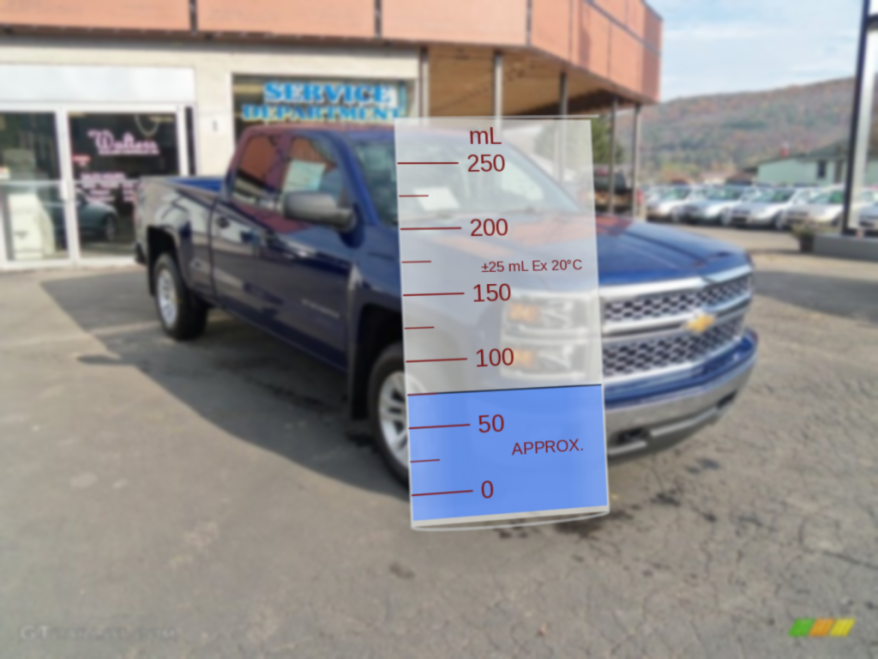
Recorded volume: 75 mL
